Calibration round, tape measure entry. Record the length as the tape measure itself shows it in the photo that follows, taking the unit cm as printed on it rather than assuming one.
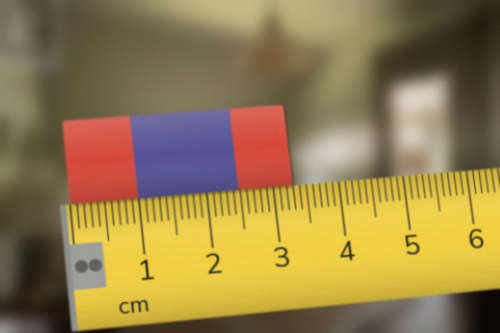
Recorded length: 3.3 cm
